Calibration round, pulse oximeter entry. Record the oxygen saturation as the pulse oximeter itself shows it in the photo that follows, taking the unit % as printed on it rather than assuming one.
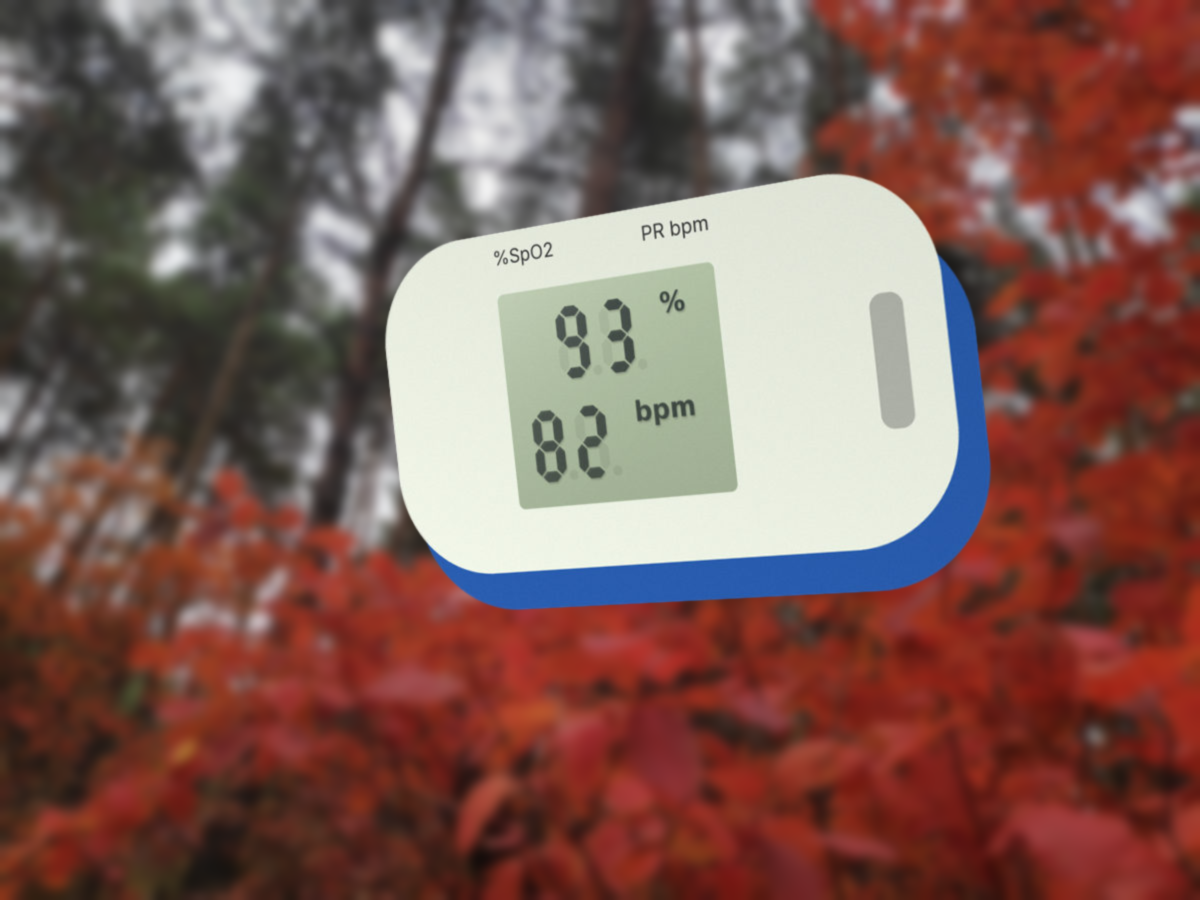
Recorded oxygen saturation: 93 %
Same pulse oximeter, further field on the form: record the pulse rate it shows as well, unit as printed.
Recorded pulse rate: 82 bpm
